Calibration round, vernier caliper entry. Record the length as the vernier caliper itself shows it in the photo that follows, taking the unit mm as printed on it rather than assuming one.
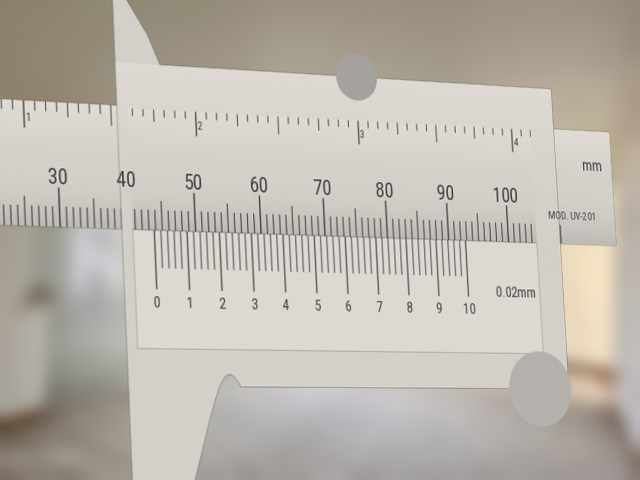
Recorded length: 43.8 mm
